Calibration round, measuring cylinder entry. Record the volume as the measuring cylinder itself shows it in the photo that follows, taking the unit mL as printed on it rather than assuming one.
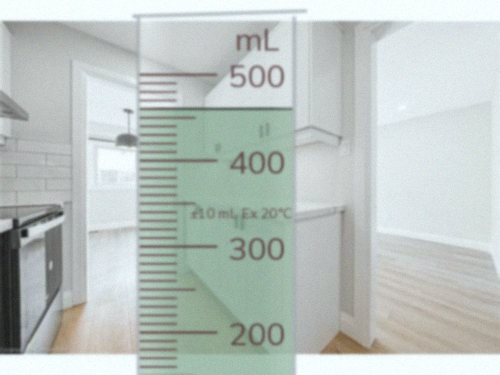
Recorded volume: 460 mL
